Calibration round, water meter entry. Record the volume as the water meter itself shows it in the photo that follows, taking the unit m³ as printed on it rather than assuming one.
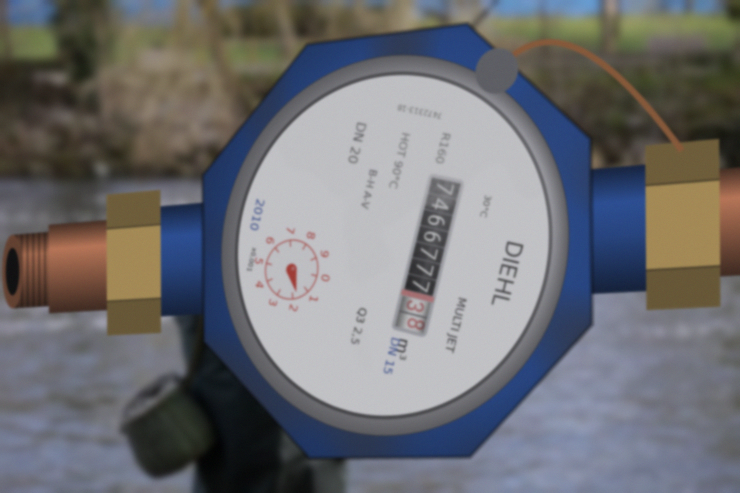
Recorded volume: 7466777.381 m³
